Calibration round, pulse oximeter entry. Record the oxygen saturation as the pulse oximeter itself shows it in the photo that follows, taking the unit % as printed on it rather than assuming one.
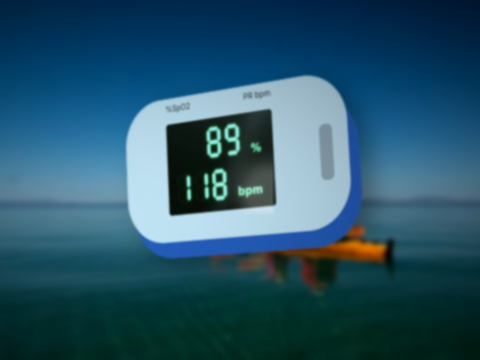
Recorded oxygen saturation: 89 %
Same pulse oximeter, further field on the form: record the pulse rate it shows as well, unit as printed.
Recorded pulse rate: 118 bpm
